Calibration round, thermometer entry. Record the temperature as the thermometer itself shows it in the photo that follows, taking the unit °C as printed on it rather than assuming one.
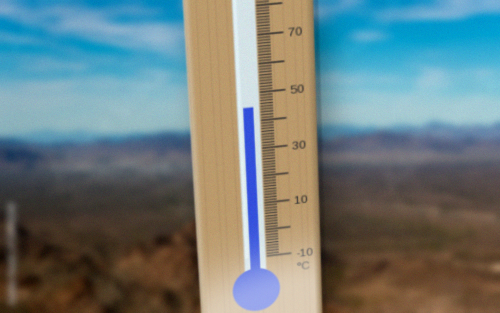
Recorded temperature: 45 °C
